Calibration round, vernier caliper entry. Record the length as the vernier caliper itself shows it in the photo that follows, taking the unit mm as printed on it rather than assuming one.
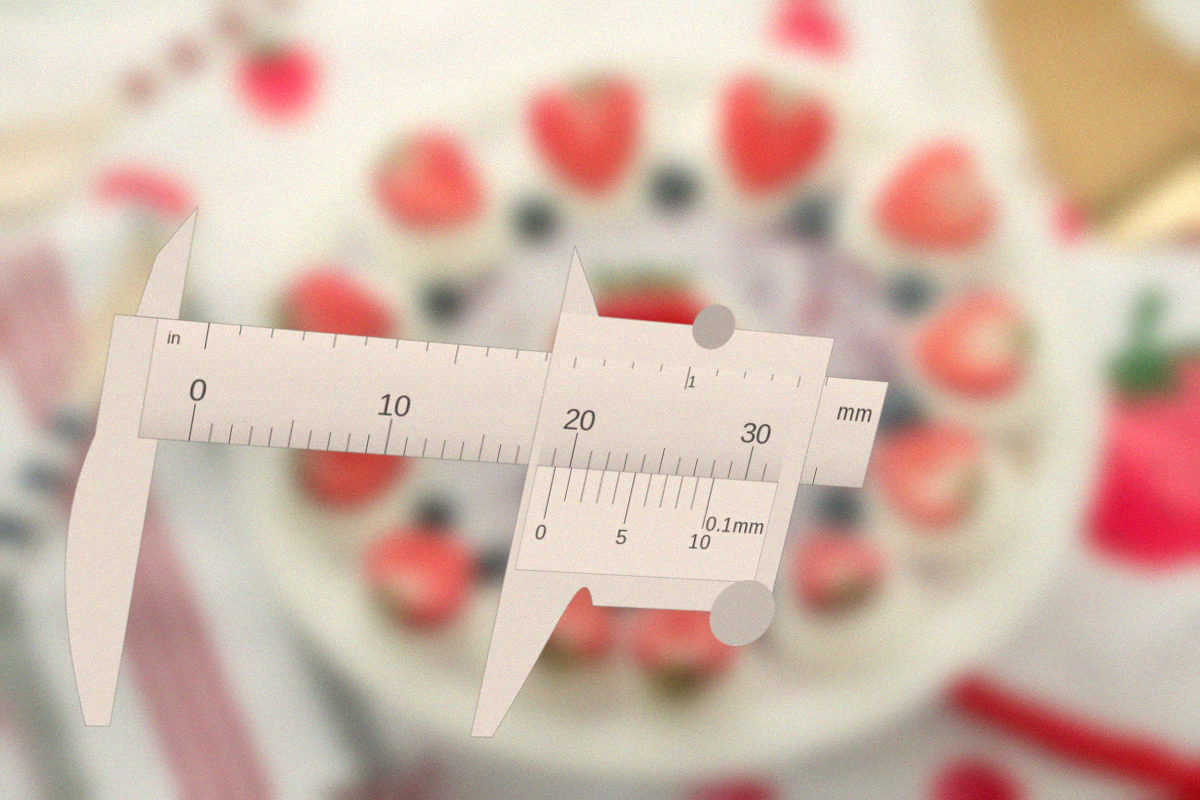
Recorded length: 19.2 mm
